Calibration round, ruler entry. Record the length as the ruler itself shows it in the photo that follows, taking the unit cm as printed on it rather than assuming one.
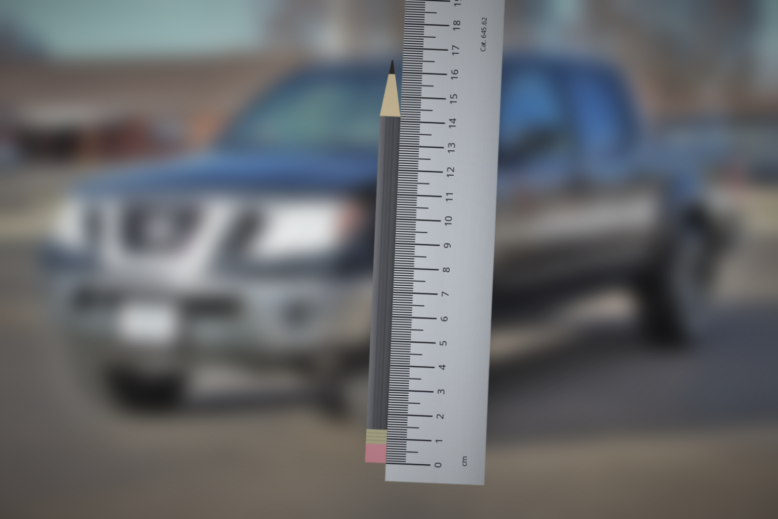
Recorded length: 16.5 cm
